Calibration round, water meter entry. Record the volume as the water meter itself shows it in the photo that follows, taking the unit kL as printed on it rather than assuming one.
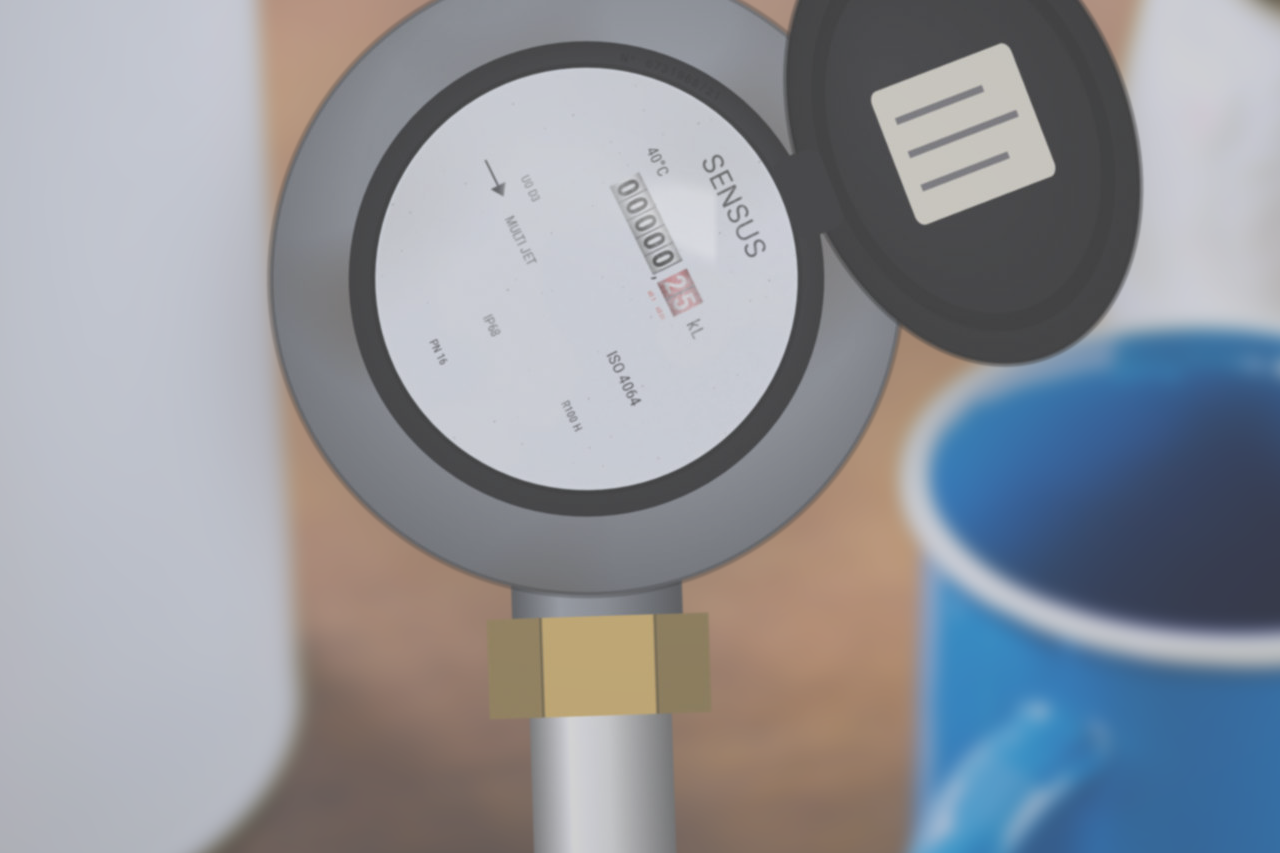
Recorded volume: 0.25 kL
